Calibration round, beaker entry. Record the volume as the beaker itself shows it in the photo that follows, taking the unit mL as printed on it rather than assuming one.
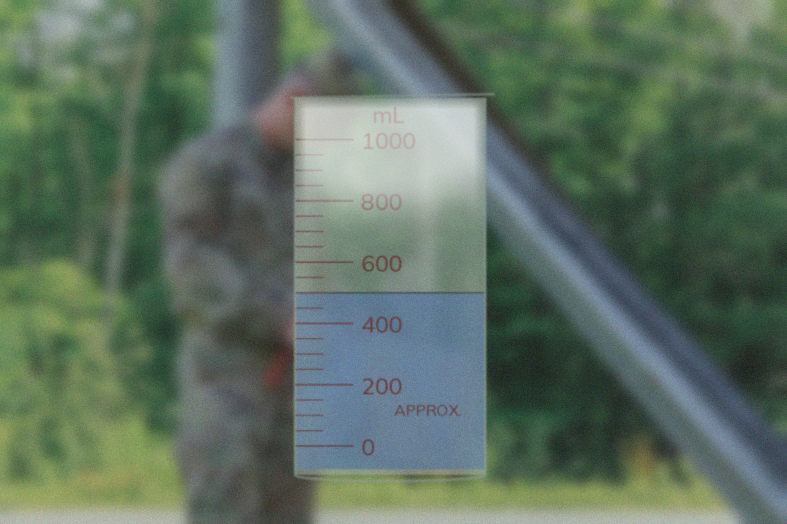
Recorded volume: 500 mL
